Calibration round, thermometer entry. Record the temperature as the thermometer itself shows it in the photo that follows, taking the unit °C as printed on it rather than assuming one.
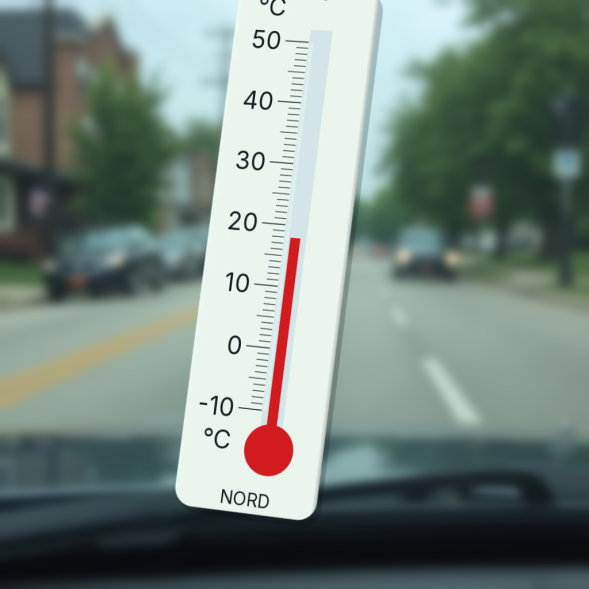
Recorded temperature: 18 °C
